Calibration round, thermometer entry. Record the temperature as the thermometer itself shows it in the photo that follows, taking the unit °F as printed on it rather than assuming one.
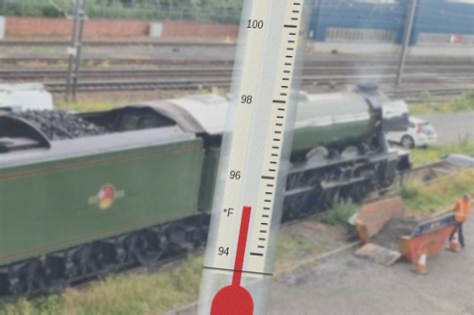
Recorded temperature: 95.2 °F
